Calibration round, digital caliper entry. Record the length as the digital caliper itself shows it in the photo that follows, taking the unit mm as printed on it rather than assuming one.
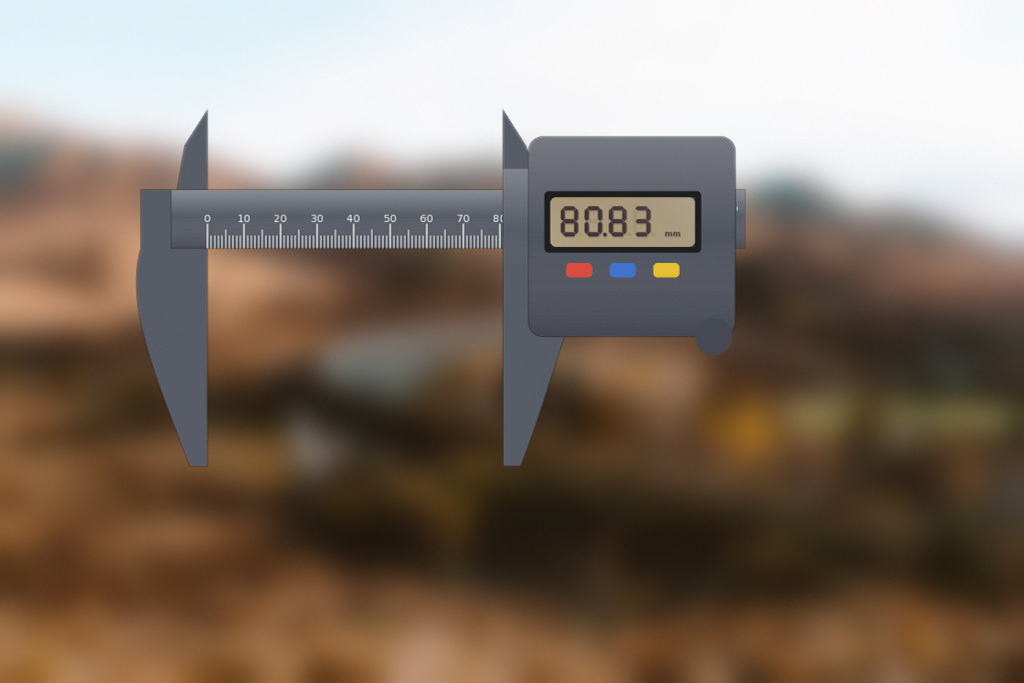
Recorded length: 80.83 mm
